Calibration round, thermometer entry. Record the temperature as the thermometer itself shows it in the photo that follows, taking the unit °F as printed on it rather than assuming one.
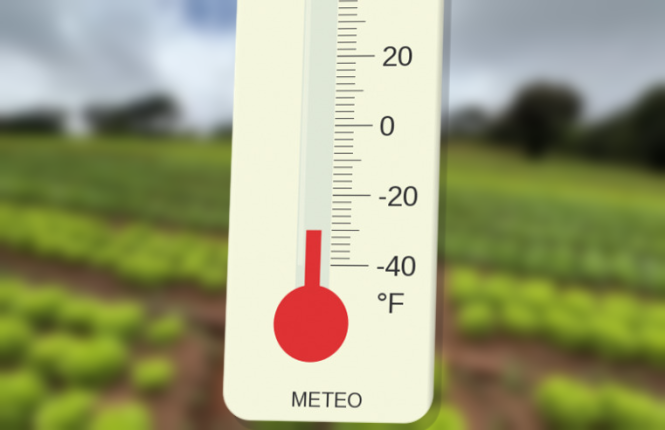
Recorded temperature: -30 °F
